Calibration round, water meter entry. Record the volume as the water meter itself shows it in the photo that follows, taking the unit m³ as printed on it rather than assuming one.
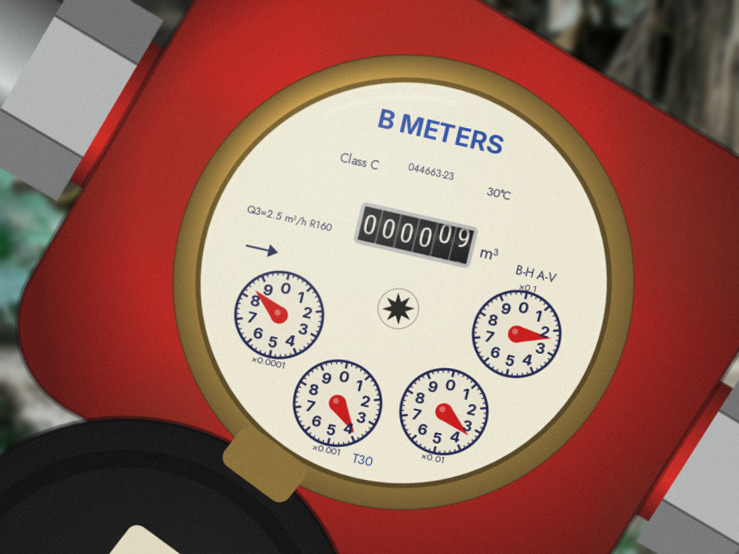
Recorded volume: 9.2338 m³
